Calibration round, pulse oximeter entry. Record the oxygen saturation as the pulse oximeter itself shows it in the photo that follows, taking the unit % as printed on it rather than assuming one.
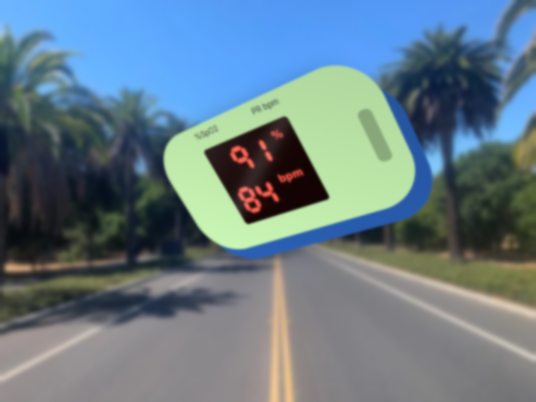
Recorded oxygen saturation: 91 %
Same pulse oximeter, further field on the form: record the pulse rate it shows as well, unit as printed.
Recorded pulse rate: 84 bpm
